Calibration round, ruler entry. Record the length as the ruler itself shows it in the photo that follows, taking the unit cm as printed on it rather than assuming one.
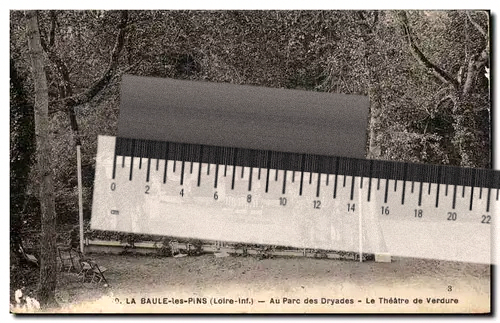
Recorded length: 14.5 cm
